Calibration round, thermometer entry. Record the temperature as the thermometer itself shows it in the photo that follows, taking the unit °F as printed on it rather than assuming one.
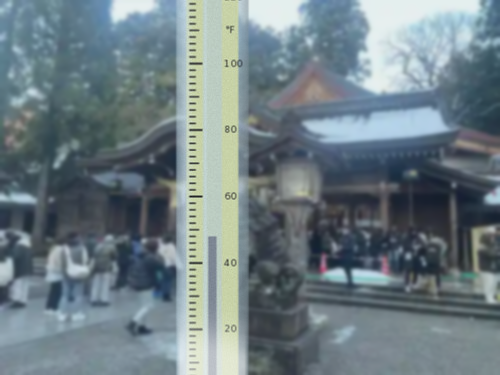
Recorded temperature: 48 °F
